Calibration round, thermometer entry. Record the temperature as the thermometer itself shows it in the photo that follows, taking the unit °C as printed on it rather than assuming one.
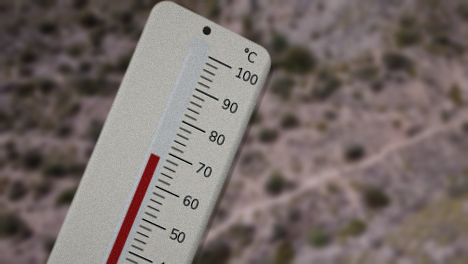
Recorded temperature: 68 °C
